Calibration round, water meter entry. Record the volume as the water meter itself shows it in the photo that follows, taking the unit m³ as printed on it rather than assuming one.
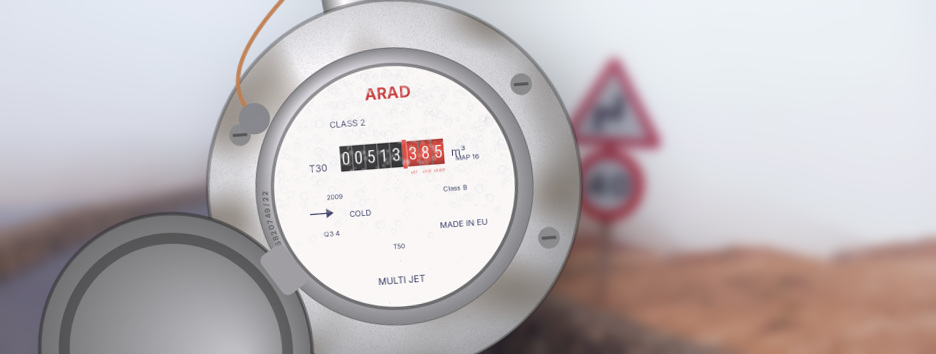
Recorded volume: 513.385 m³
